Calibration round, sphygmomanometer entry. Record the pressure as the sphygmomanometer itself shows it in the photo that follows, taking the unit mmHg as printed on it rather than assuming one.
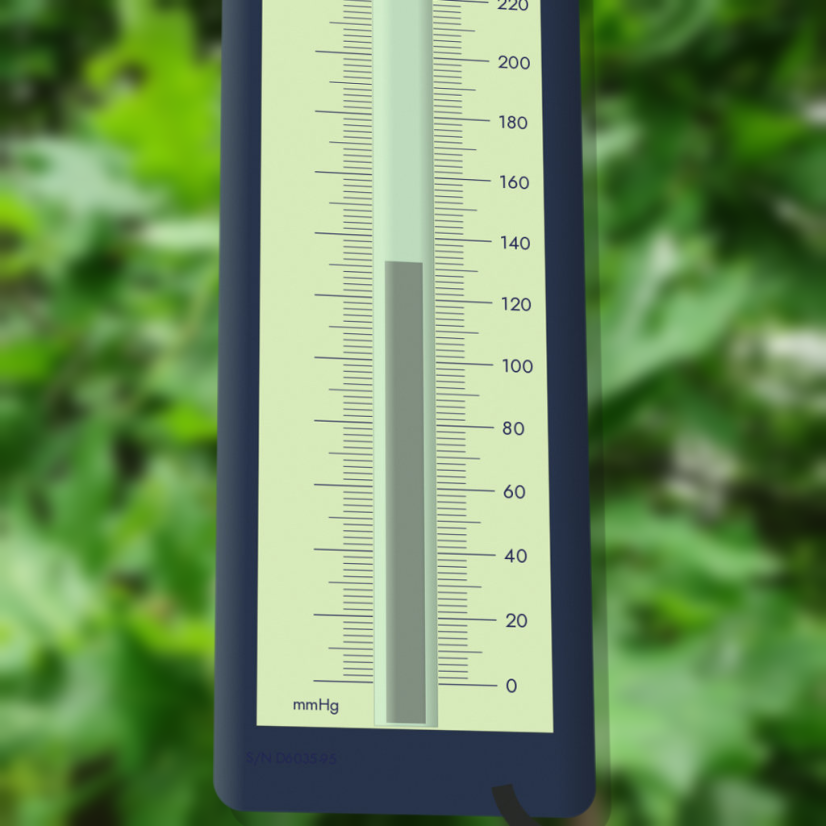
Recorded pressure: 132 mmHg
